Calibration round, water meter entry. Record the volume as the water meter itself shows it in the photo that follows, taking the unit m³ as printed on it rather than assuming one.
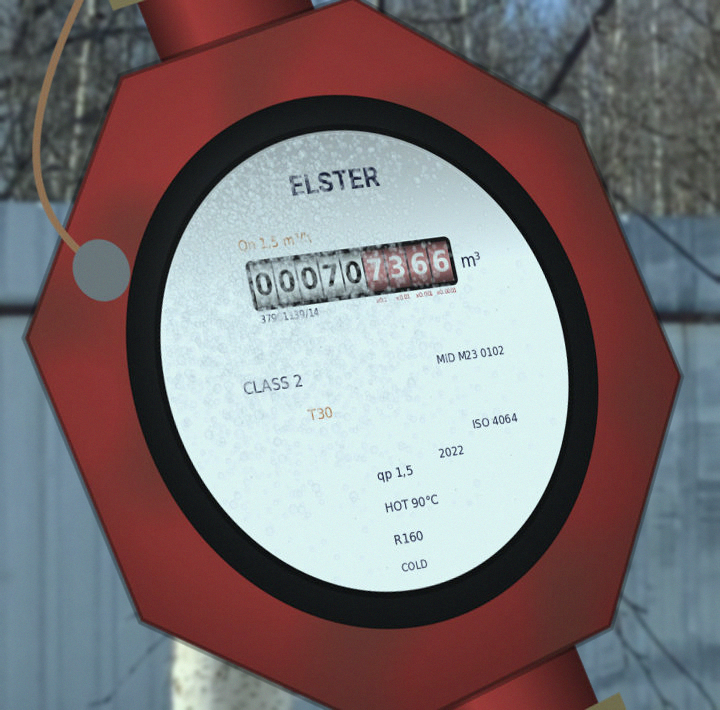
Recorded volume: 70.7366 m³
